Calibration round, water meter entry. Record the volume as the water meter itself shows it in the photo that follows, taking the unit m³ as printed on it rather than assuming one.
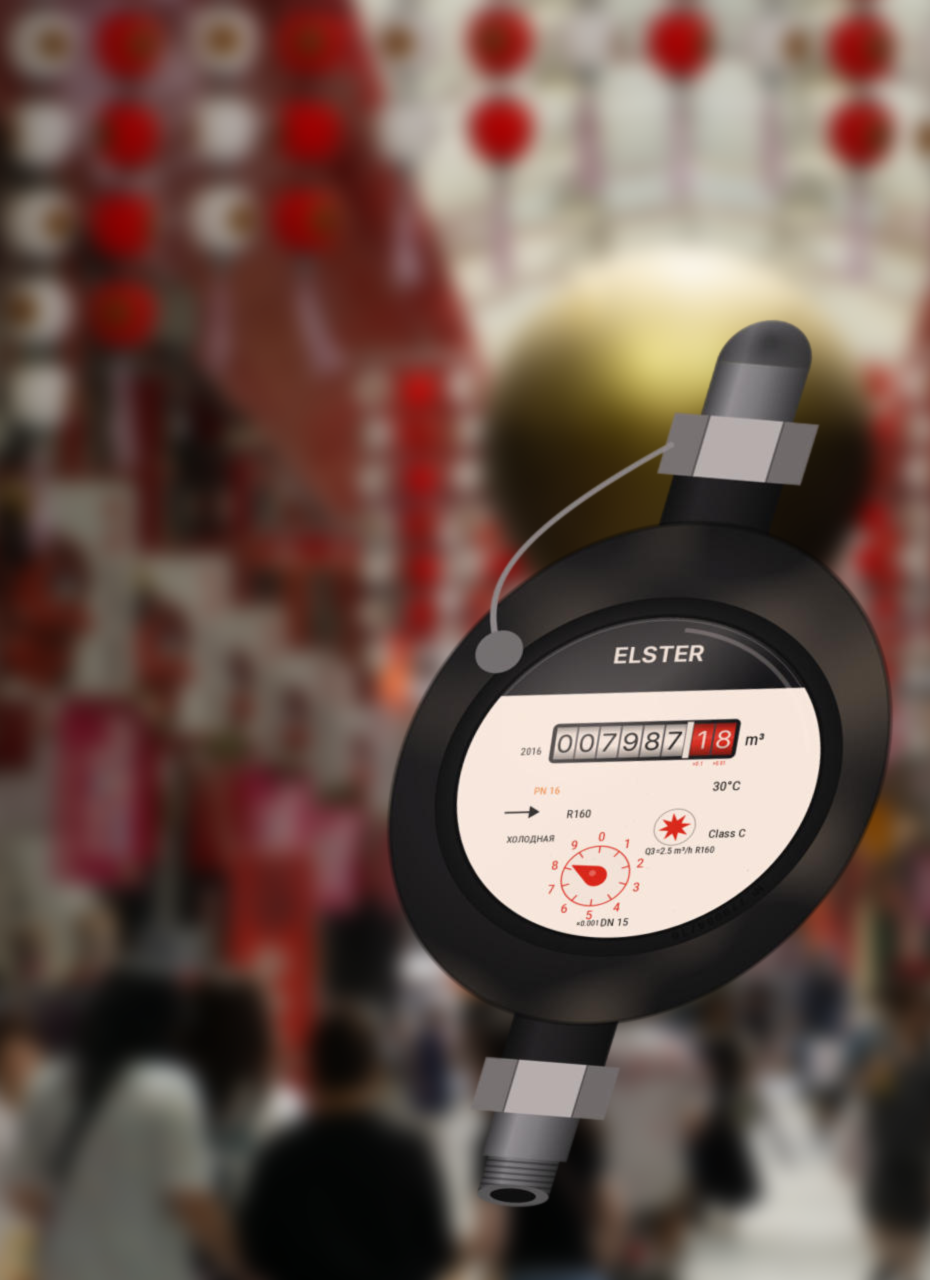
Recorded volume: 7987.188 m³
